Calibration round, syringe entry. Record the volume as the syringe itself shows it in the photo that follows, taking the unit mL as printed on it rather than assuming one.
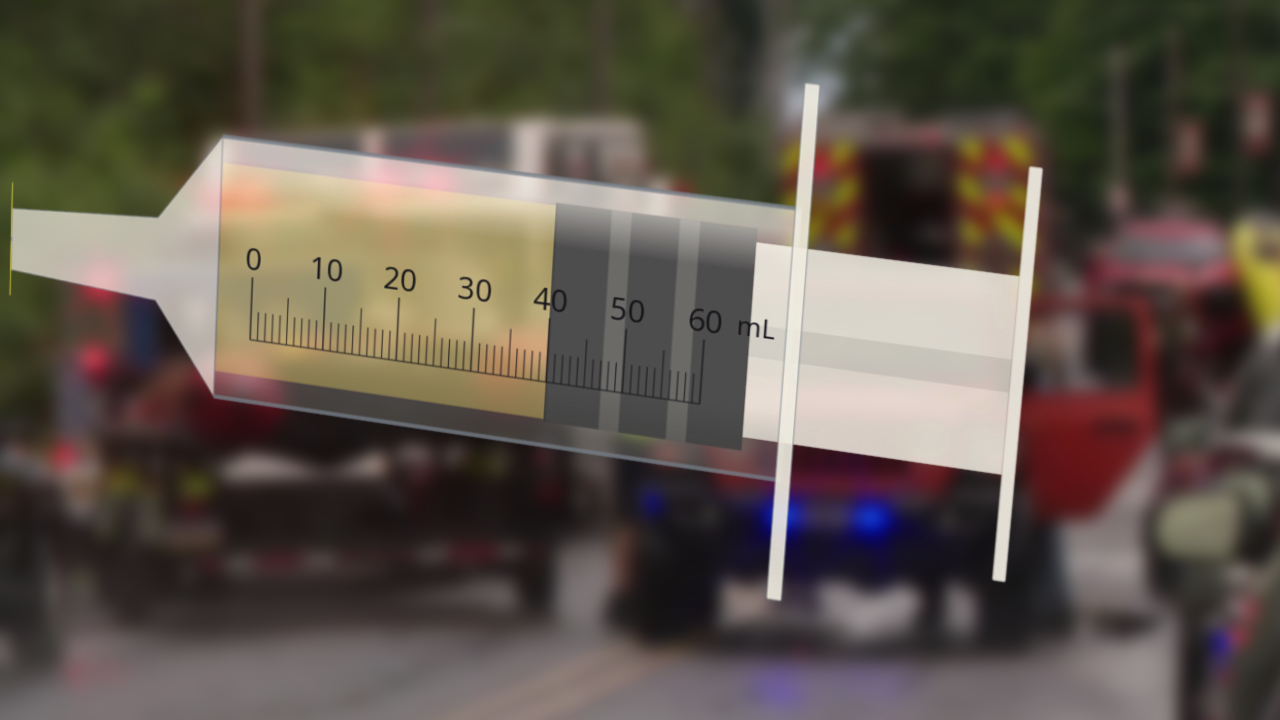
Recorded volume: 40 mL
